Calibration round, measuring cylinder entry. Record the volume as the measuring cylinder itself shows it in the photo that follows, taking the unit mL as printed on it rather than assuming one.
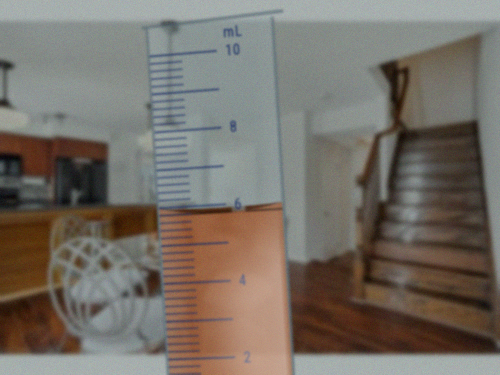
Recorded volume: 5.8 mL
